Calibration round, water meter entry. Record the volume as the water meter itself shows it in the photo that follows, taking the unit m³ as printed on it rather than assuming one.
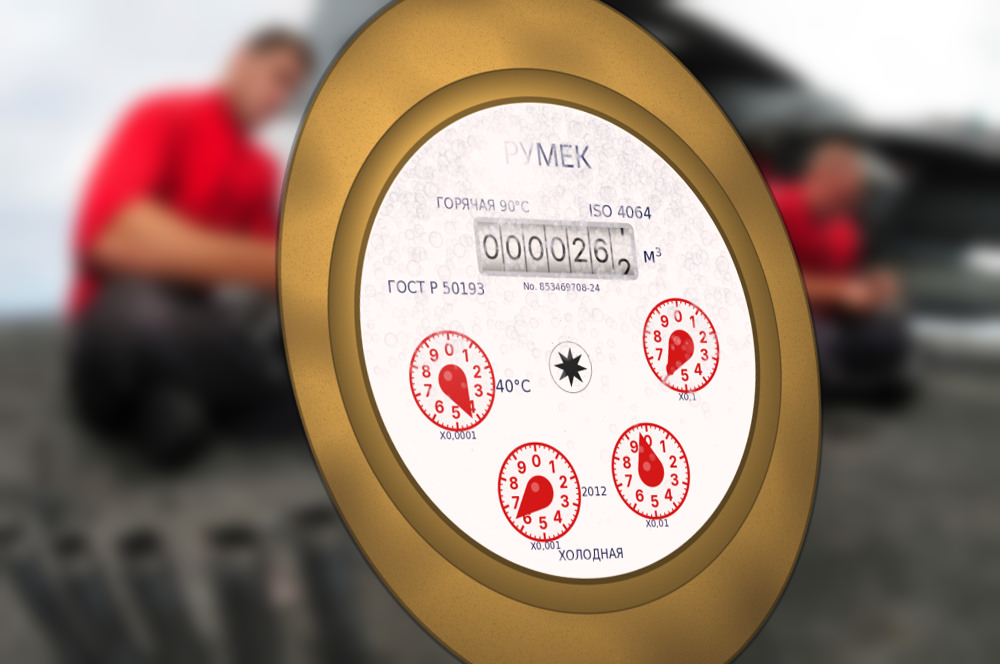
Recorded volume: 261.5964 m³
